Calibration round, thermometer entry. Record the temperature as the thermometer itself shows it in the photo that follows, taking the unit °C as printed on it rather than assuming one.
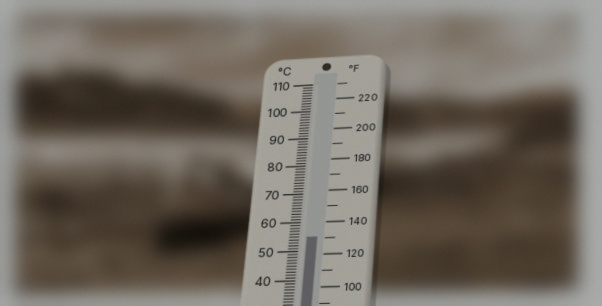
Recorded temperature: 55 °C
